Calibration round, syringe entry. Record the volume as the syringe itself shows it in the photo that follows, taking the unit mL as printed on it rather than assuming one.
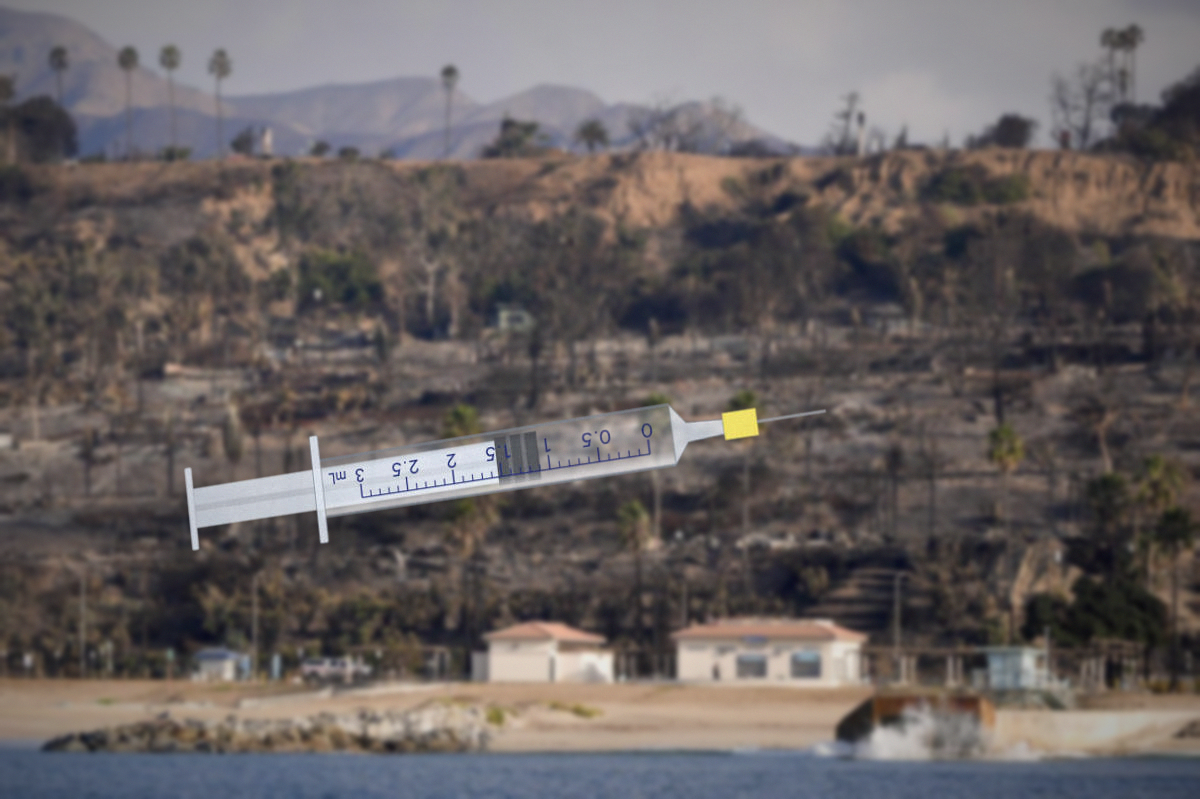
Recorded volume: 1.1 mL
